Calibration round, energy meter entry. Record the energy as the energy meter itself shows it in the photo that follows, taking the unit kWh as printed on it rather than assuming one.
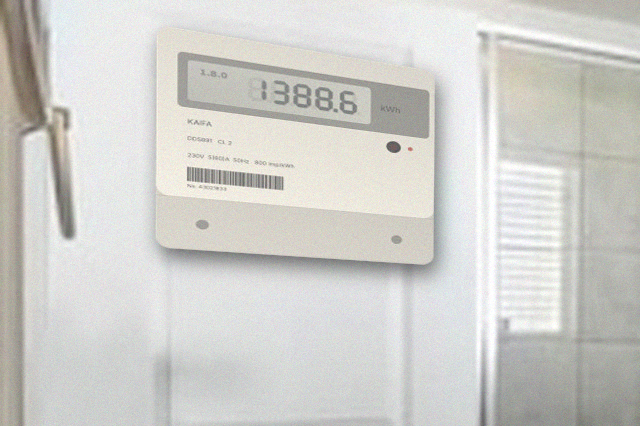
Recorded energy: 1388.6 kWh
